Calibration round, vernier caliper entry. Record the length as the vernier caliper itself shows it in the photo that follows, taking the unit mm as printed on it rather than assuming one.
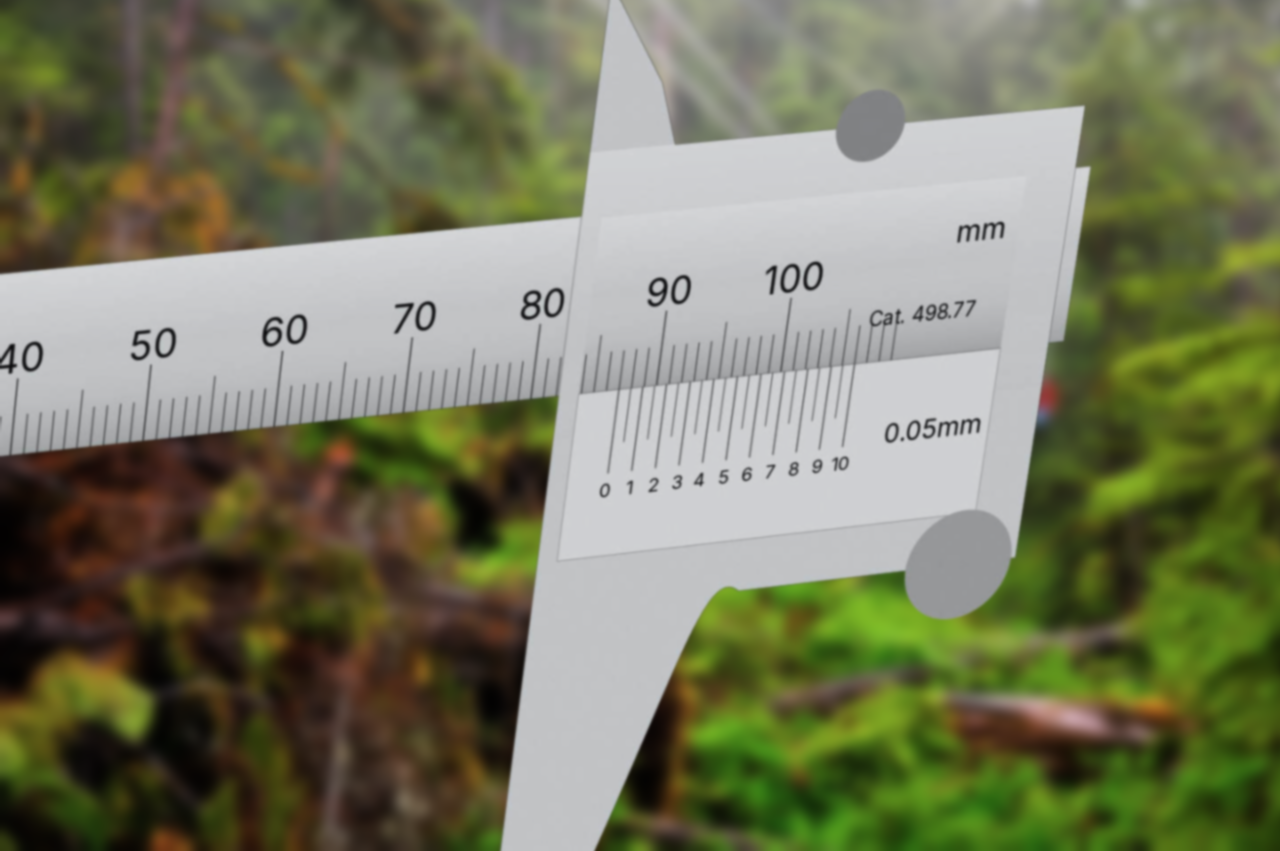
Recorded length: 87.0 mm
